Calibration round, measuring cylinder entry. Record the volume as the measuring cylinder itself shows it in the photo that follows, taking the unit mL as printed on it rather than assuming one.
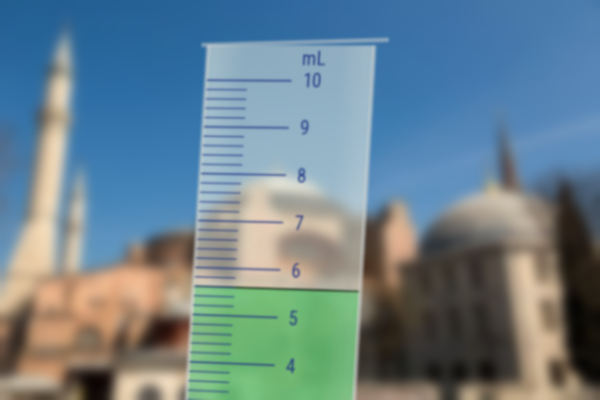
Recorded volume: 5.6 mL
